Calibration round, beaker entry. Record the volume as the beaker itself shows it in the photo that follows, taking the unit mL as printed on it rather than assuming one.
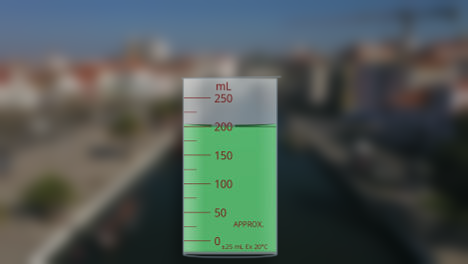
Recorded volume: 200 mL
